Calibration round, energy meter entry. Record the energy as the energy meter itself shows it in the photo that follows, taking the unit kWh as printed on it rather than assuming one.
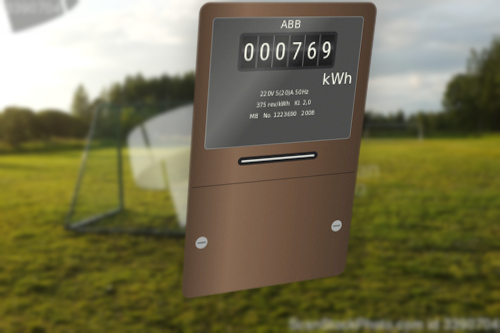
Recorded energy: 769 kWh
